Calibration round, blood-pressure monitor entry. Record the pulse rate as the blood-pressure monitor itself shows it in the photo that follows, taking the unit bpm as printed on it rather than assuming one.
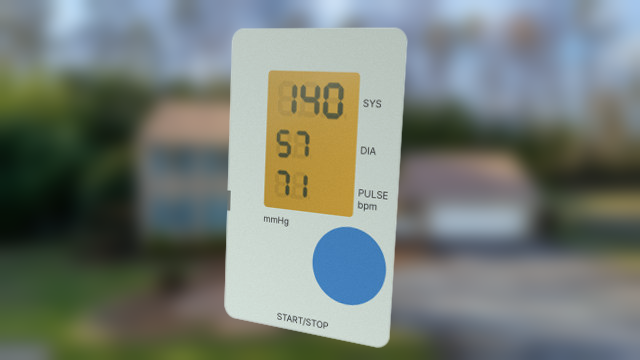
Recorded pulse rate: 71 bpm
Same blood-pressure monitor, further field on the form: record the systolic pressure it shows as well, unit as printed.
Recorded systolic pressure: 140 mmHg
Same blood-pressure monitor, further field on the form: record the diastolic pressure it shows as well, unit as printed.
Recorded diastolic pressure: 57 mmHg
